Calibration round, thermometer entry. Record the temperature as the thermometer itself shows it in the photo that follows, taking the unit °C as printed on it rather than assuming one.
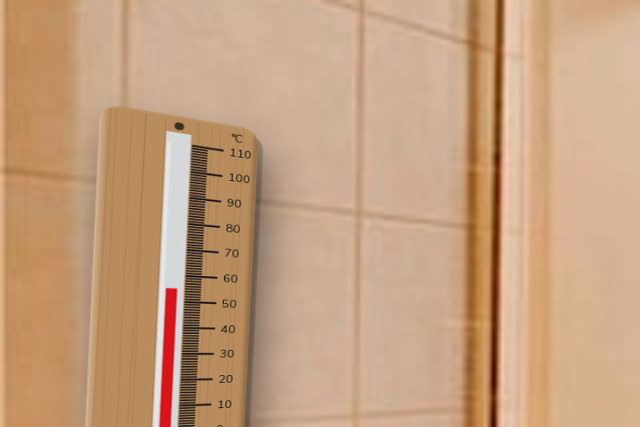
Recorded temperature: 55 °C
